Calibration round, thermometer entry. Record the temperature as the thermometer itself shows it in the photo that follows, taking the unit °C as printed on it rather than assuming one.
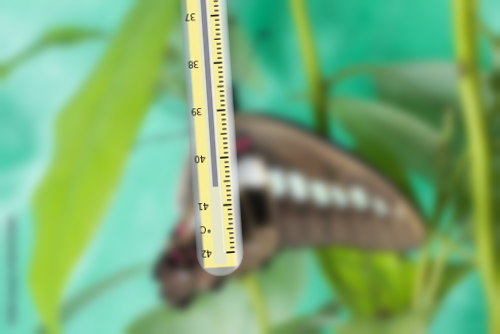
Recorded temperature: 40.6 °C
